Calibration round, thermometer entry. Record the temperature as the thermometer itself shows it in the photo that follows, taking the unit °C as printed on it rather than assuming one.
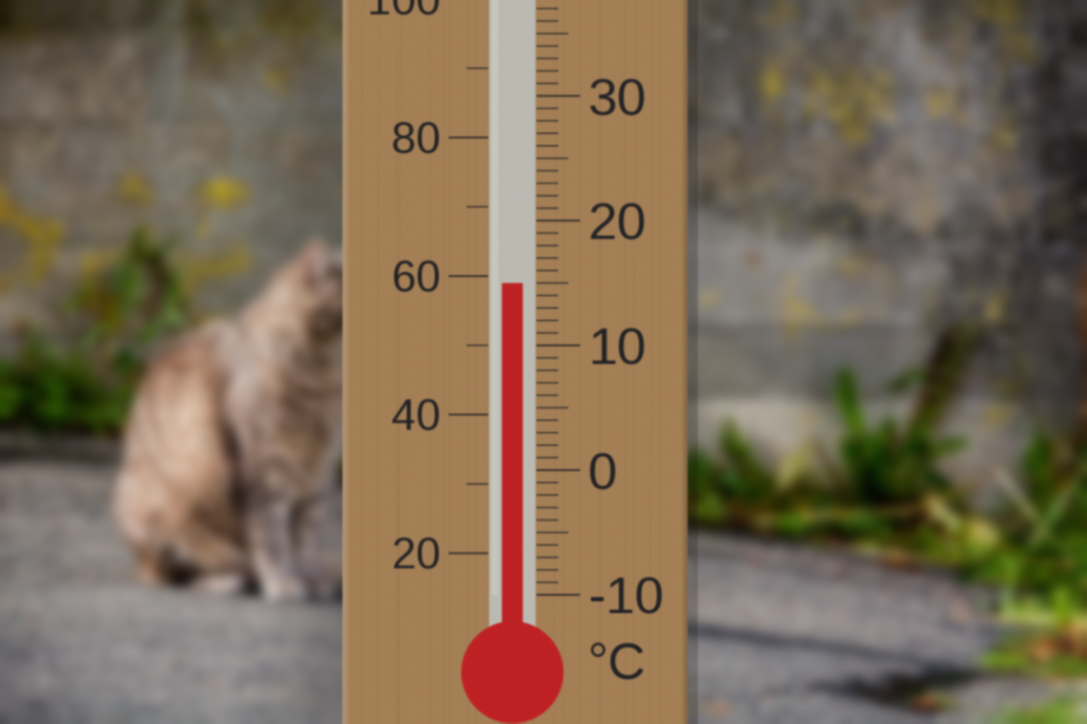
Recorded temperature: 15 °C
